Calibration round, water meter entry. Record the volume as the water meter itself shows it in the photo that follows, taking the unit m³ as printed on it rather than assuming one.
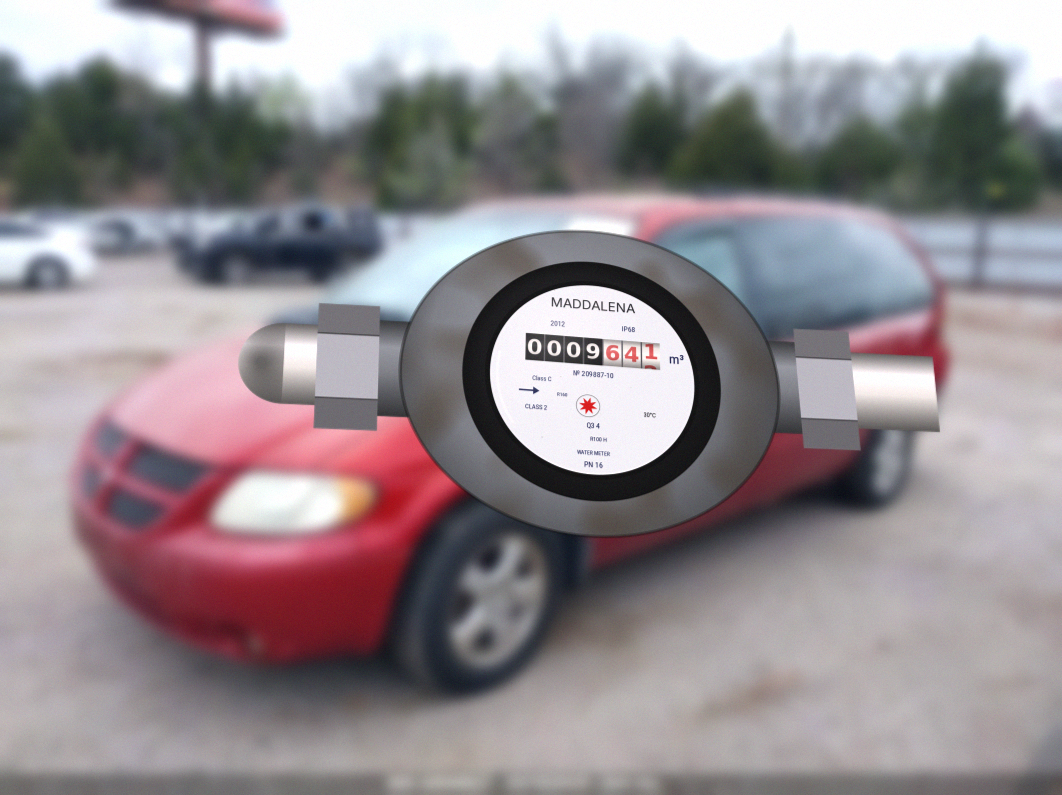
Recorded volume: 9.641 m³
